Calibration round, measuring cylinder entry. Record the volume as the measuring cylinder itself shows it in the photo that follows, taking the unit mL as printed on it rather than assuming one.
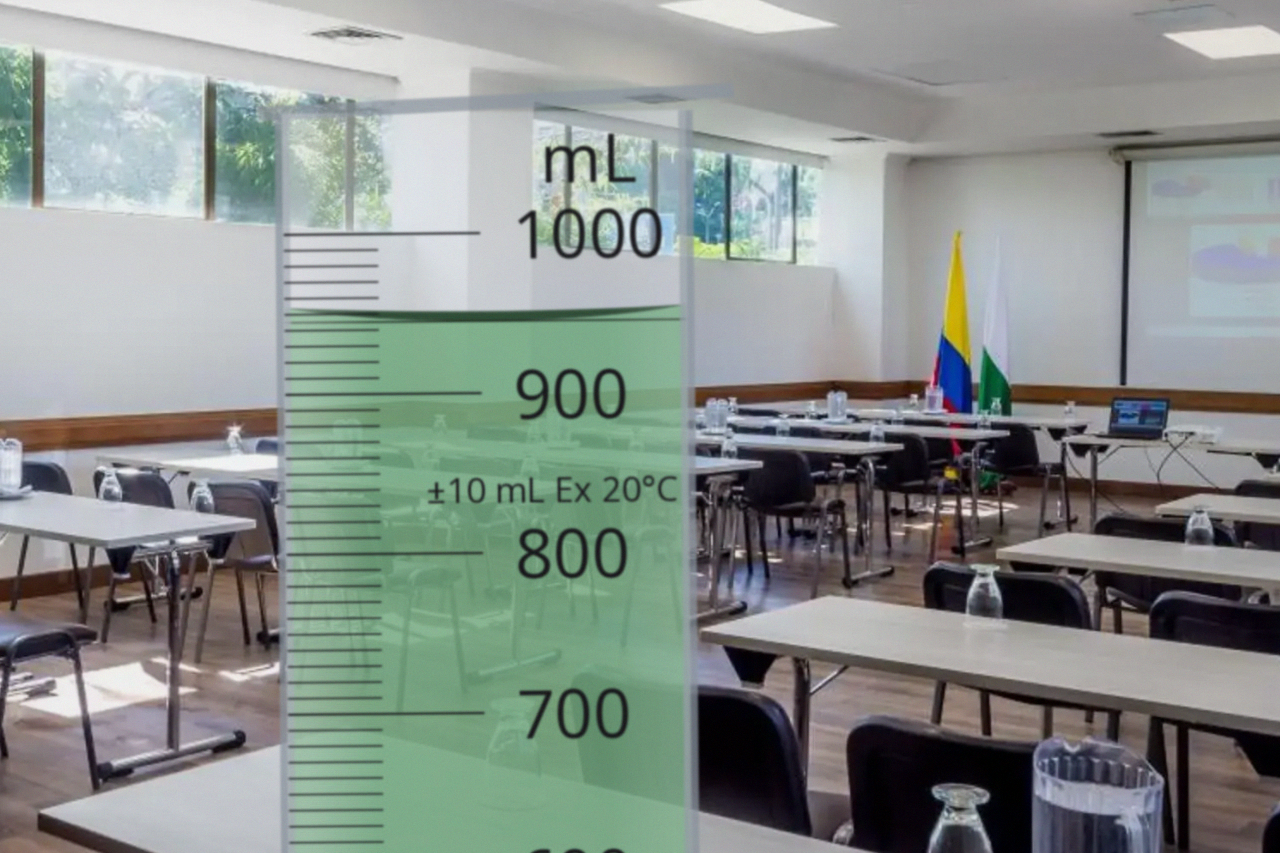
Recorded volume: 945 mL
